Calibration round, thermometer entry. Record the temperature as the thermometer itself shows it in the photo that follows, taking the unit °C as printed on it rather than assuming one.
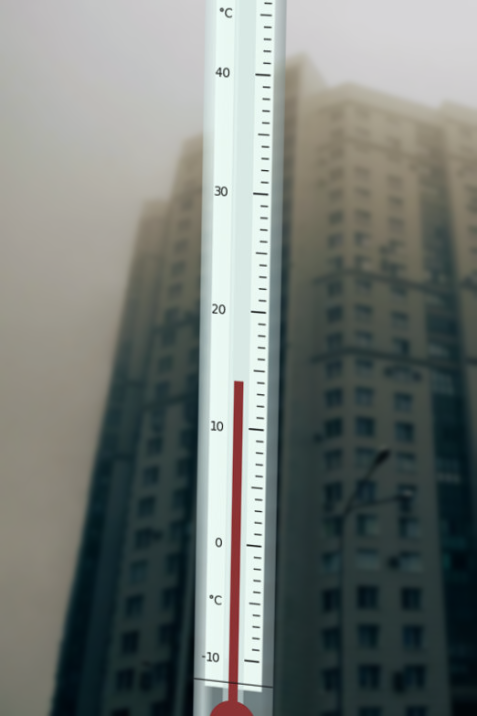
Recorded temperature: 14 °C
